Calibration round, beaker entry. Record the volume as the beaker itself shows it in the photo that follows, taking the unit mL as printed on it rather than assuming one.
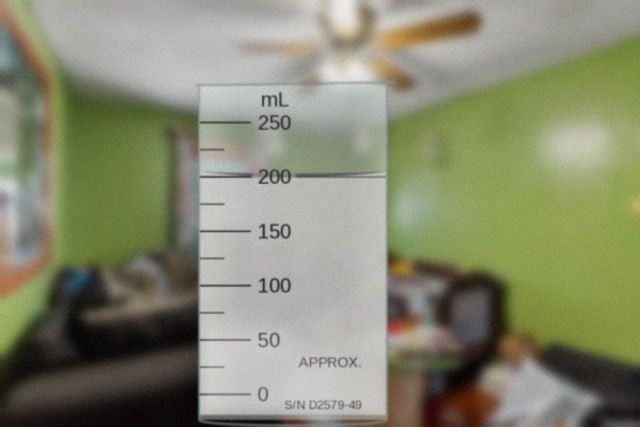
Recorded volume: 200 mL
